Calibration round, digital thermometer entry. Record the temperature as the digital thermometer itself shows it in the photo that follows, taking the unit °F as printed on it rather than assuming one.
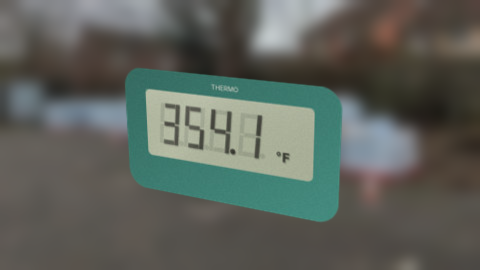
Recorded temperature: 354.1 °F
